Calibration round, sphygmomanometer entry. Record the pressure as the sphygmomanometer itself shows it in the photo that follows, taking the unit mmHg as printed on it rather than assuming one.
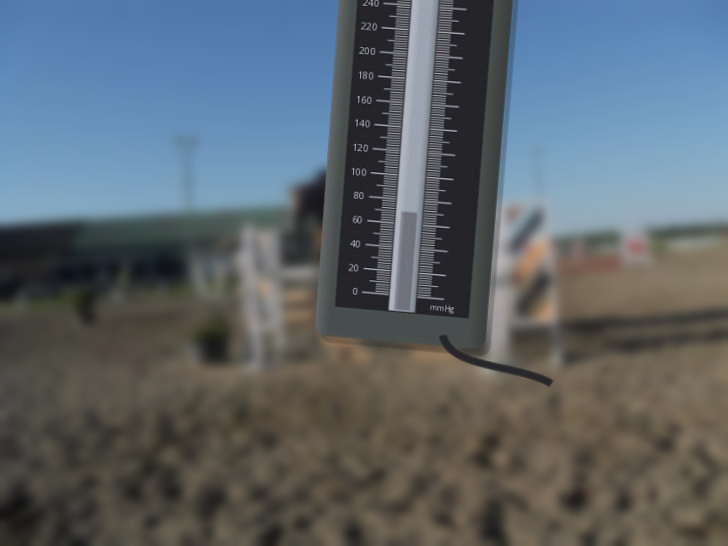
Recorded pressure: 70 mmHg
